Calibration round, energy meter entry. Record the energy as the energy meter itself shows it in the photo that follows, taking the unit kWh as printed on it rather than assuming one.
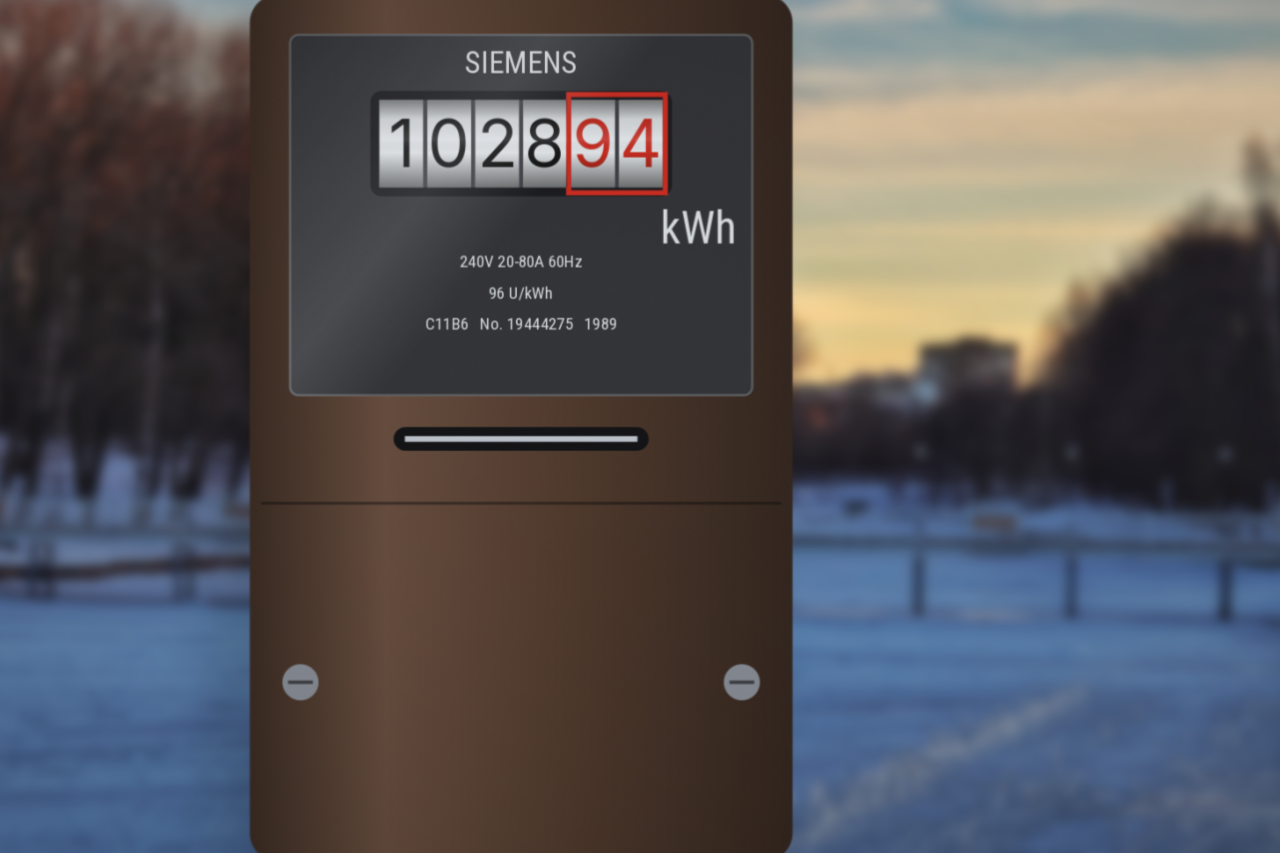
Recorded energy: 1028.94 kWh
